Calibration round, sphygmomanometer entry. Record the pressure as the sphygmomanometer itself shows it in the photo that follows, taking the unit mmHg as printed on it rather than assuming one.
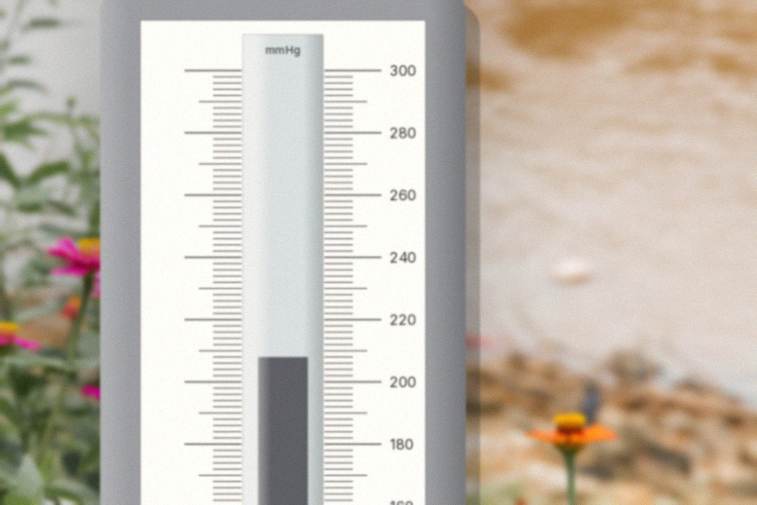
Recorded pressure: 208 mmHg
